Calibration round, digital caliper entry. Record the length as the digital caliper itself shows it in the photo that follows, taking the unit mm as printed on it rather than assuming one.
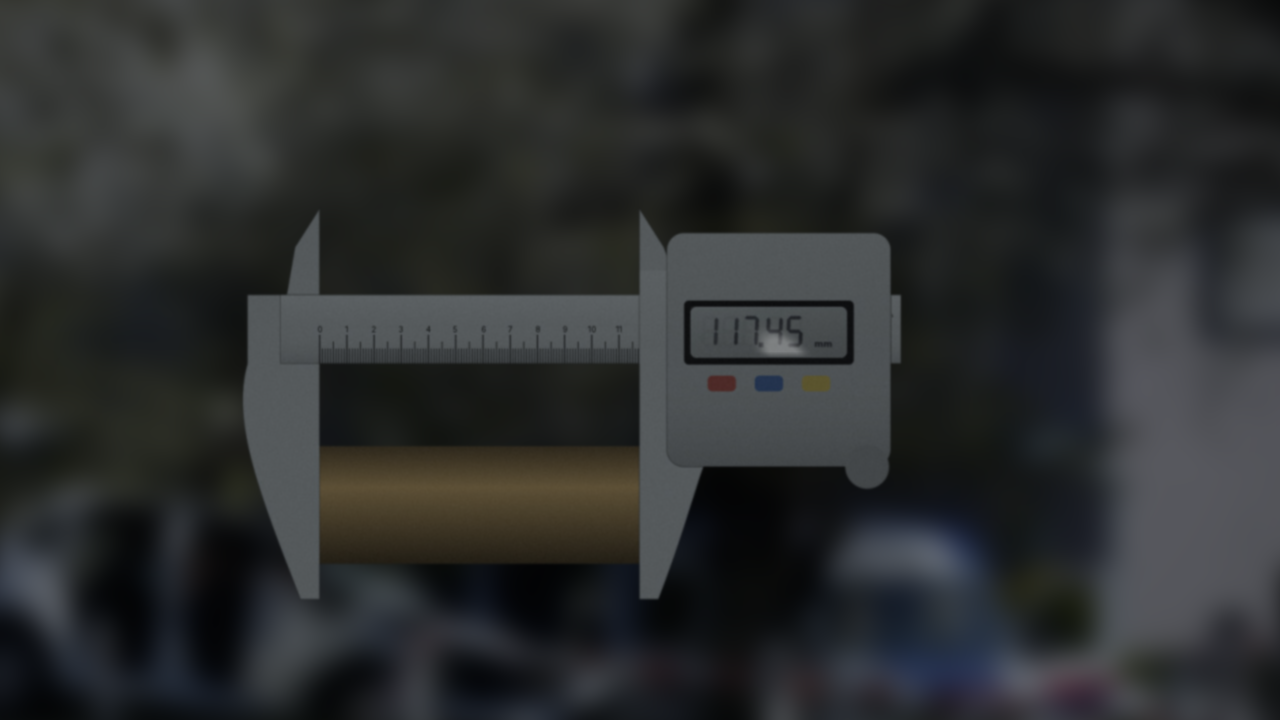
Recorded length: 117.45 mm
